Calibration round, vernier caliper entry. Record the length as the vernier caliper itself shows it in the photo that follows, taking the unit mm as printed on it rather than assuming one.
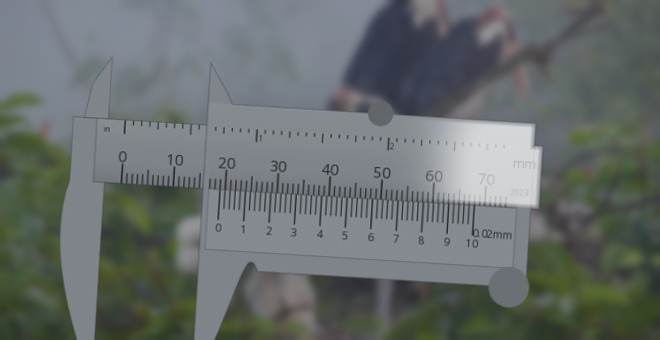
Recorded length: 19.0 mm
